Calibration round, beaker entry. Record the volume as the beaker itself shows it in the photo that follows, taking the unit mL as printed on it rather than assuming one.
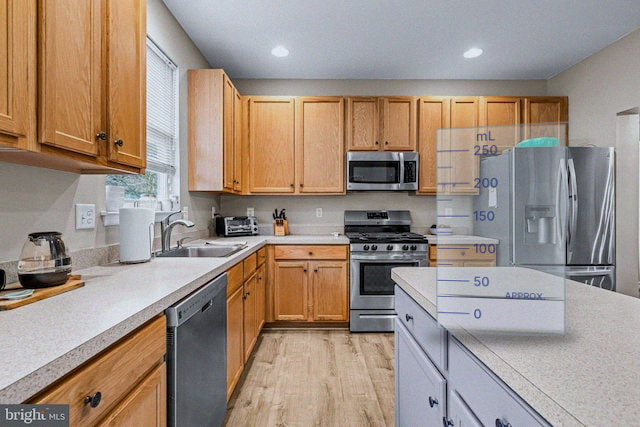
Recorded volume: 25 mL
